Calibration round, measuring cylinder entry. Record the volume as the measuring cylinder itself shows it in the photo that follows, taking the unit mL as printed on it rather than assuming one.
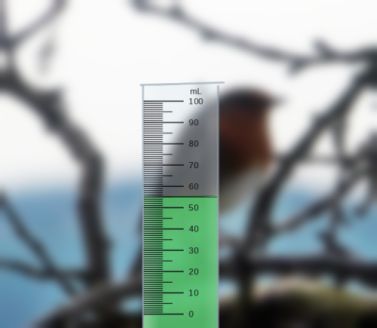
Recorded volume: 55 mL
